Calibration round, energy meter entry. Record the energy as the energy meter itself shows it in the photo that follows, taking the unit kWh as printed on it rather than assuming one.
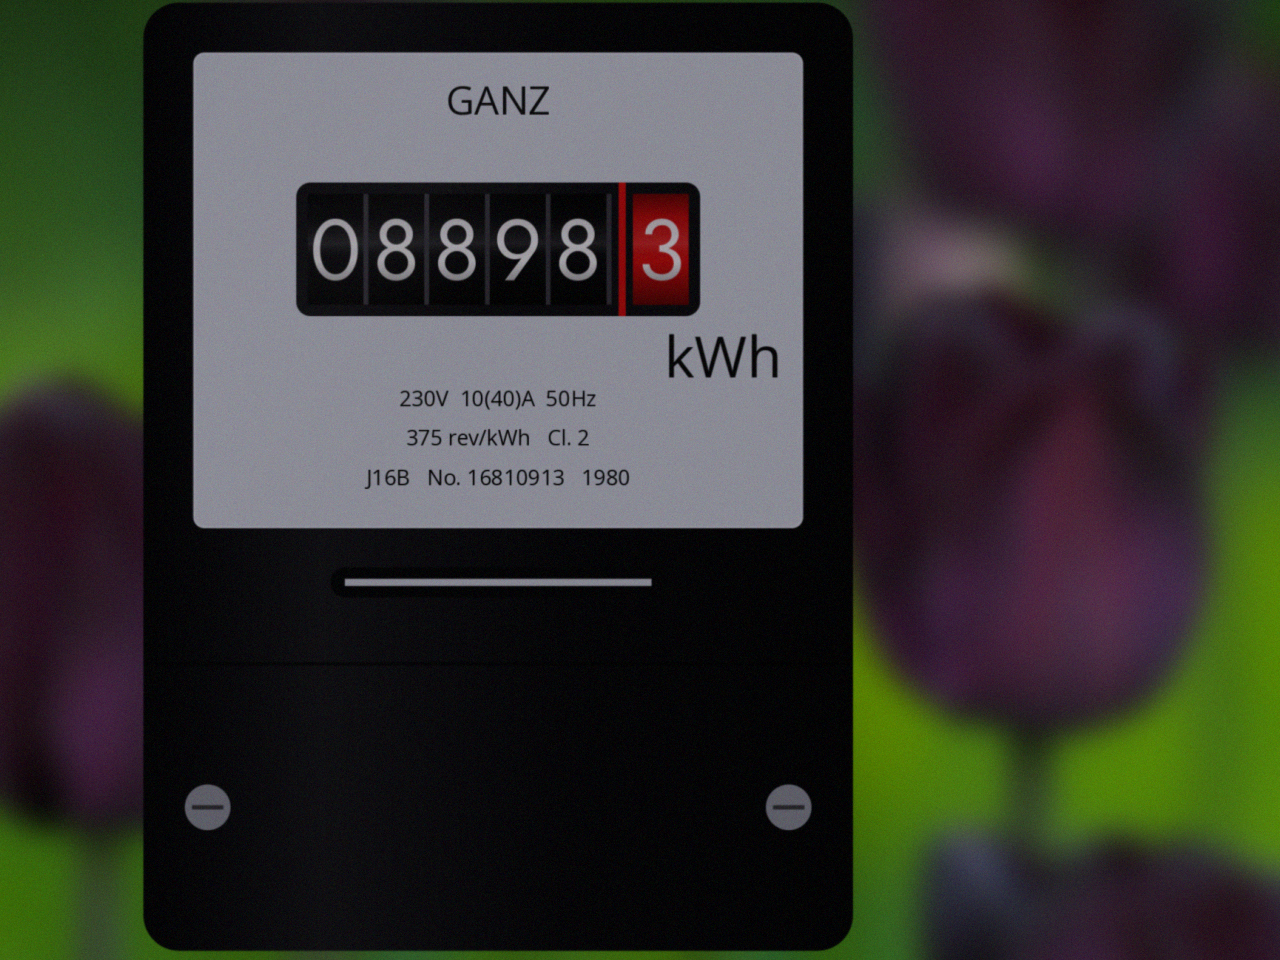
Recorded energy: 8898.3 kWh
